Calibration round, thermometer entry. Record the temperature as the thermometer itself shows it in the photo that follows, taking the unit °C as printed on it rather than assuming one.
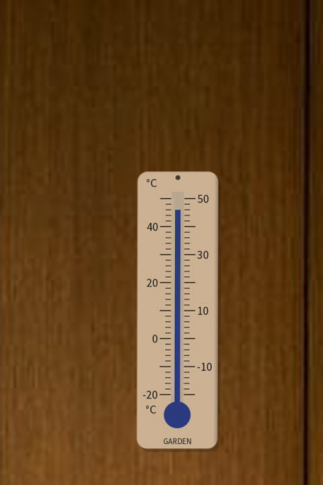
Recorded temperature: 46 °C
